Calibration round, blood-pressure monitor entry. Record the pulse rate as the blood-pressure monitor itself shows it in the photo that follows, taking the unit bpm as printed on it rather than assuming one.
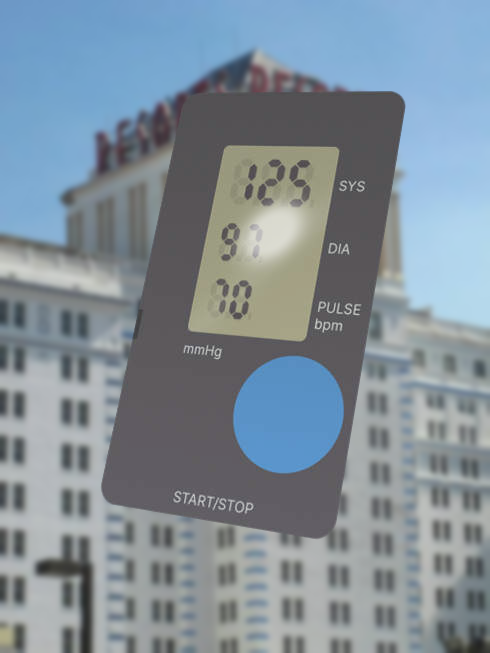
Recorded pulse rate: 70 bpm
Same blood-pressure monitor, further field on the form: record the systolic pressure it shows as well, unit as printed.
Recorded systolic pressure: 125 mmHg
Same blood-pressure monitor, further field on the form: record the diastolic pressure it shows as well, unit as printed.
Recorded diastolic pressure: 97 mmHg
